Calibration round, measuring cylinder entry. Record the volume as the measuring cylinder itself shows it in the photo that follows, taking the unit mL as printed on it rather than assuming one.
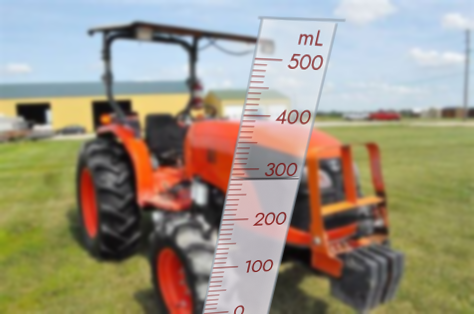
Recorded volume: 280 mL
